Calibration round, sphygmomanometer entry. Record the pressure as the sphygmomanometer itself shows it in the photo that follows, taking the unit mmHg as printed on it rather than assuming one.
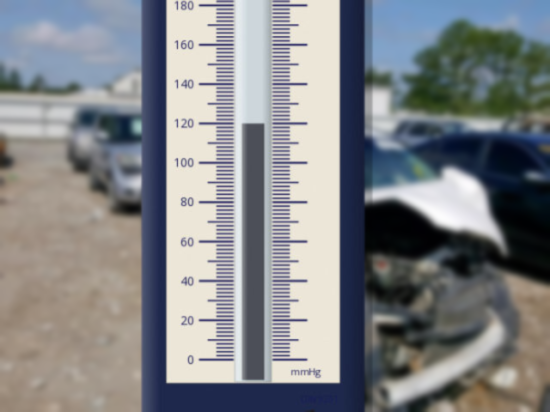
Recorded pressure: 120 mmHg
